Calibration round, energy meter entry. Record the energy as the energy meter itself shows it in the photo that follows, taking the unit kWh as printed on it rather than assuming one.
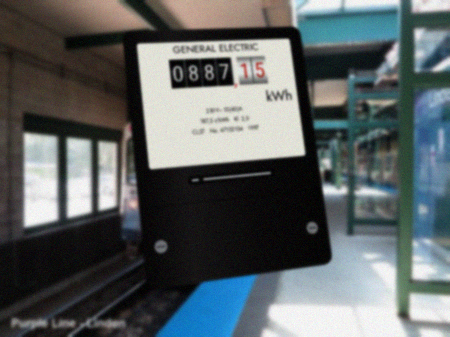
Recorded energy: 887.15 kWh
